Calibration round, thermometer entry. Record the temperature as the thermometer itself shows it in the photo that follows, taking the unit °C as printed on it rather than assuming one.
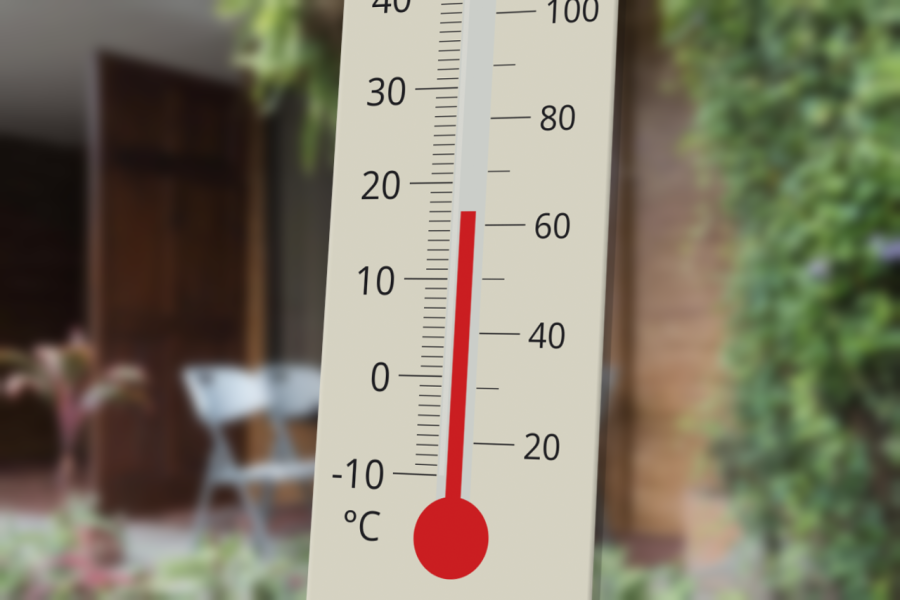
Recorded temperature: 17 °C
